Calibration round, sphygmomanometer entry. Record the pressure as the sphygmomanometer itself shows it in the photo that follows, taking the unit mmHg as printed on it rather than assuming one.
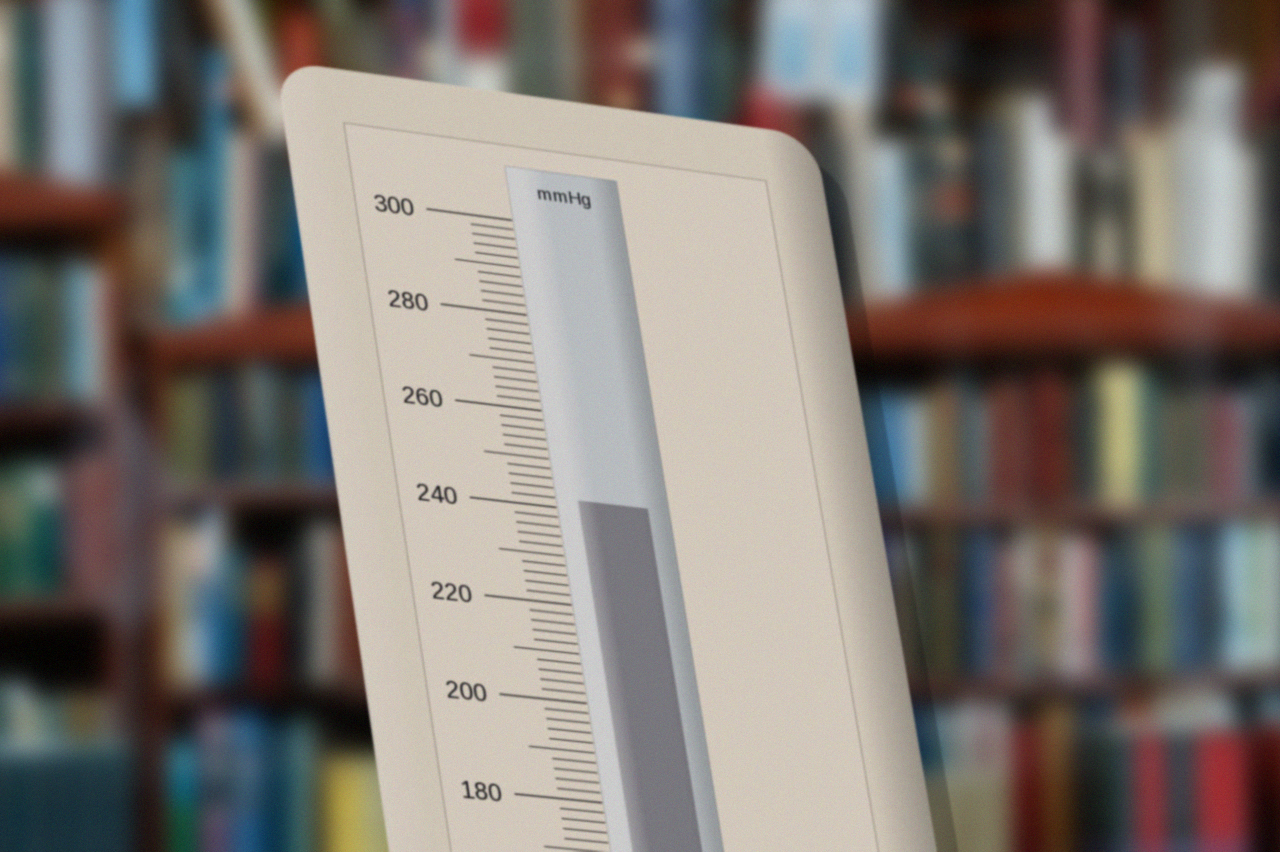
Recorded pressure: 242 mmHg
